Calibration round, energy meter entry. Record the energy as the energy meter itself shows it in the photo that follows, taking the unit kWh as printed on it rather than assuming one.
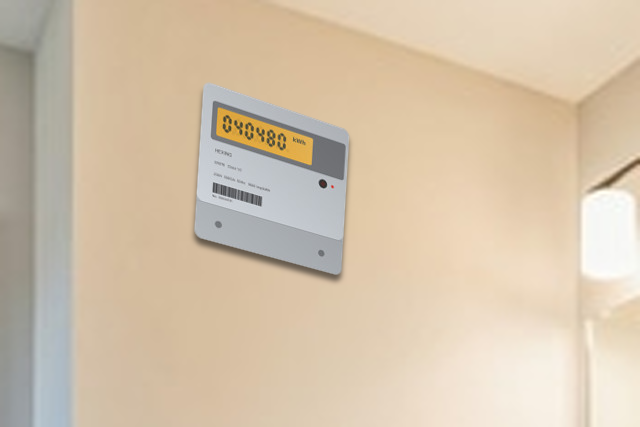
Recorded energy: 40480 kWh
